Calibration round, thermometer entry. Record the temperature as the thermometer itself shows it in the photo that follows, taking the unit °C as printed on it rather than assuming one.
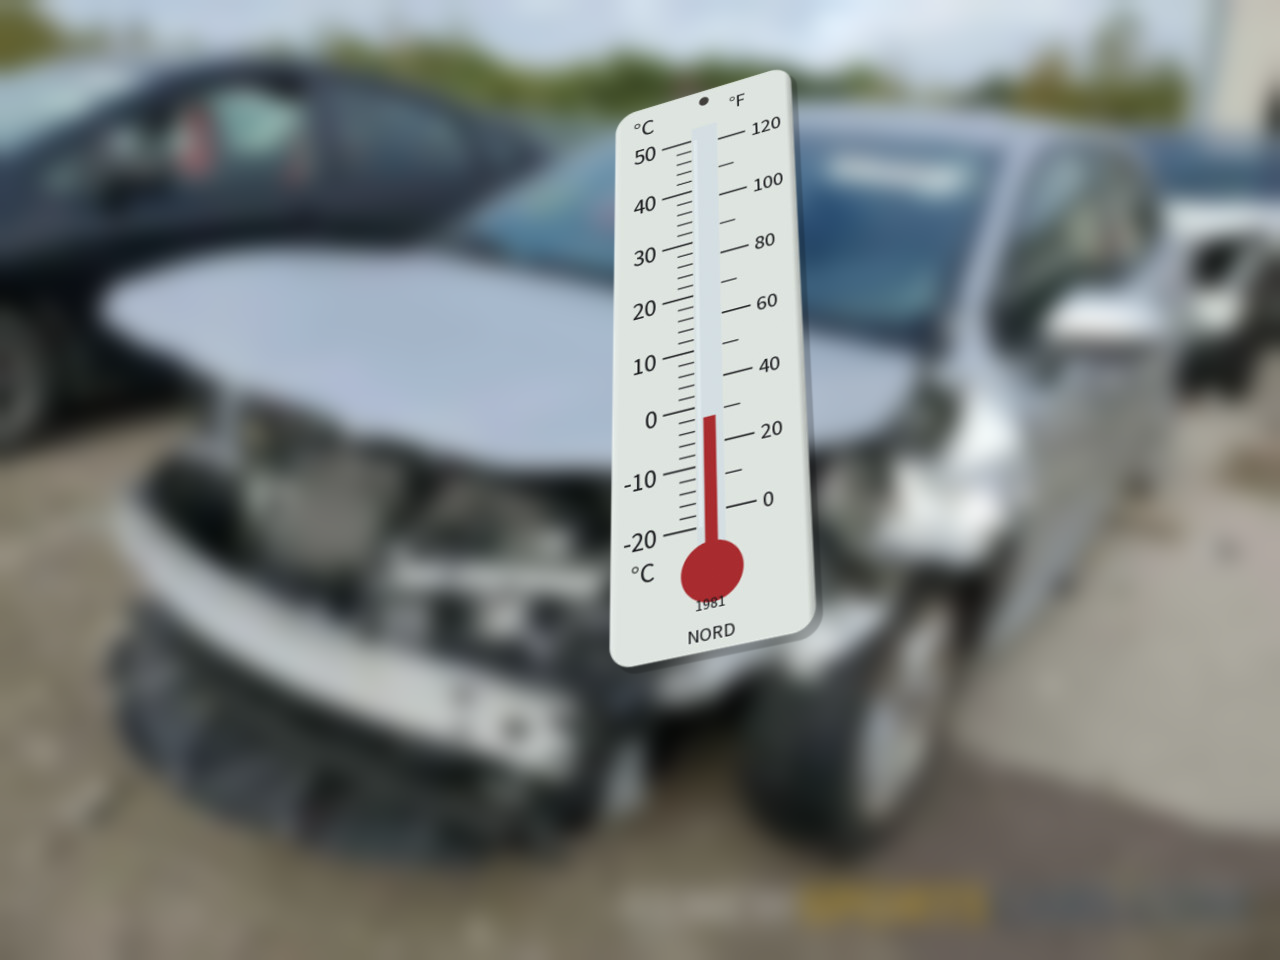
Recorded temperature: -2 °C
